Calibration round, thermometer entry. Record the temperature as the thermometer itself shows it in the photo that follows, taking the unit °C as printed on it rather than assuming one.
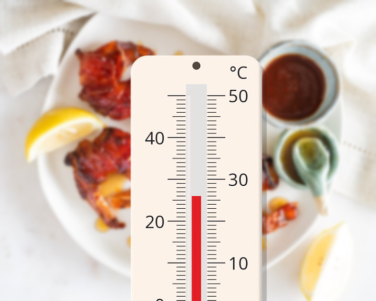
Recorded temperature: 26 °C
